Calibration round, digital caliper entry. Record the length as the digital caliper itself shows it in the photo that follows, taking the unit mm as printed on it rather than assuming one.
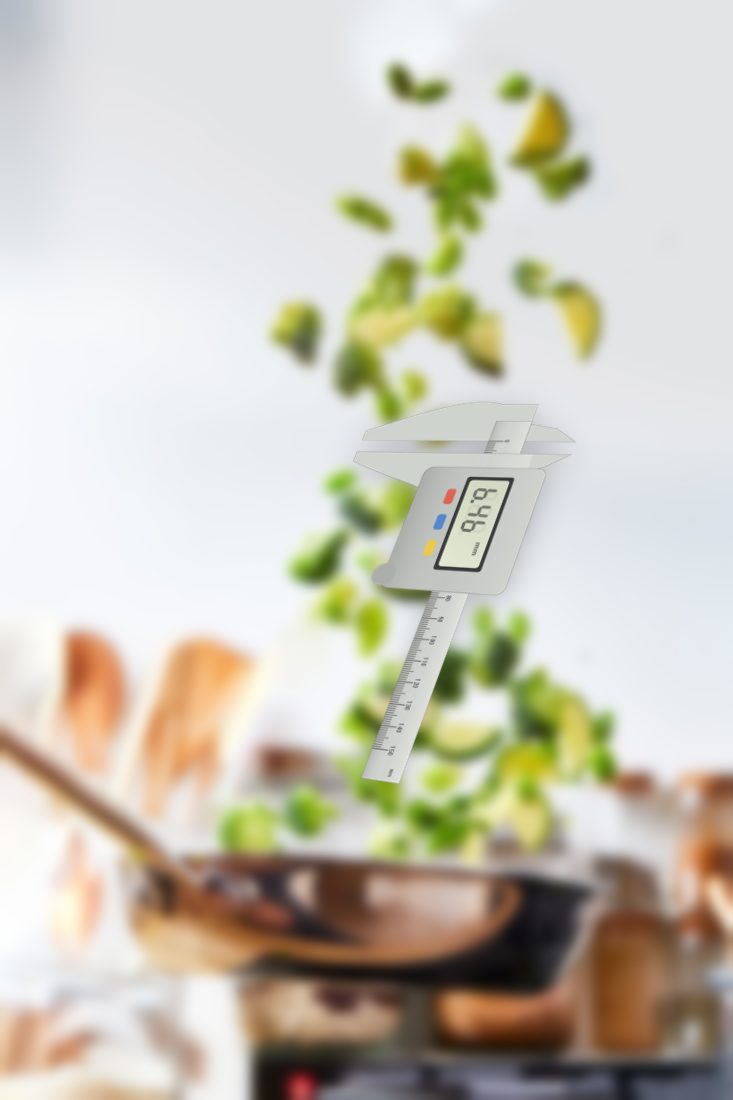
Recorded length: 6.46 mm
